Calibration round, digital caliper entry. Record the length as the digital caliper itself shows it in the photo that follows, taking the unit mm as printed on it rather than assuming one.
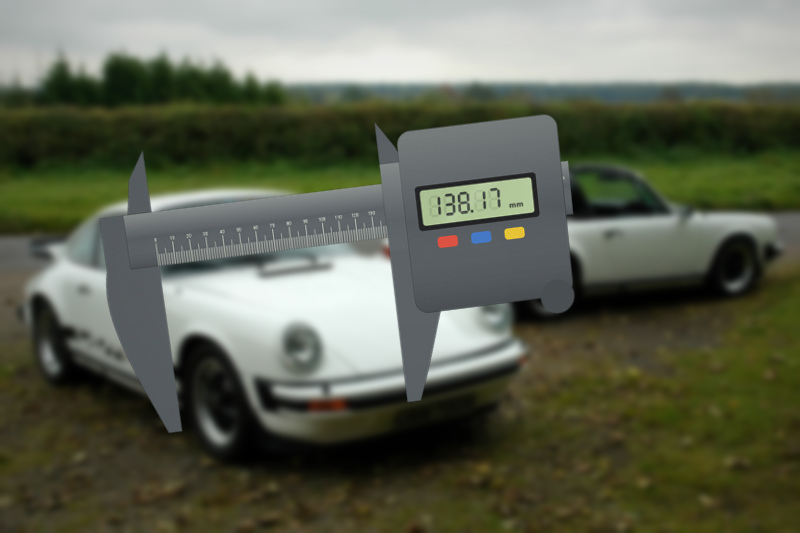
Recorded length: 138.17 mm
